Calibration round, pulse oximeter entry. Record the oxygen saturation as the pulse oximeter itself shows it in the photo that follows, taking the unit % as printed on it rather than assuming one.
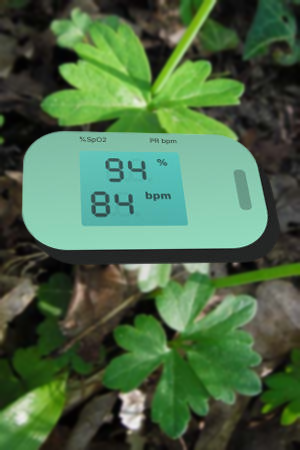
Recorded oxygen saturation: 94 %
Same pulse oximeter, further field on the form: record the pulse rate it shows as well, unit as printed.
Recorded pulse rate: 84 bpm
